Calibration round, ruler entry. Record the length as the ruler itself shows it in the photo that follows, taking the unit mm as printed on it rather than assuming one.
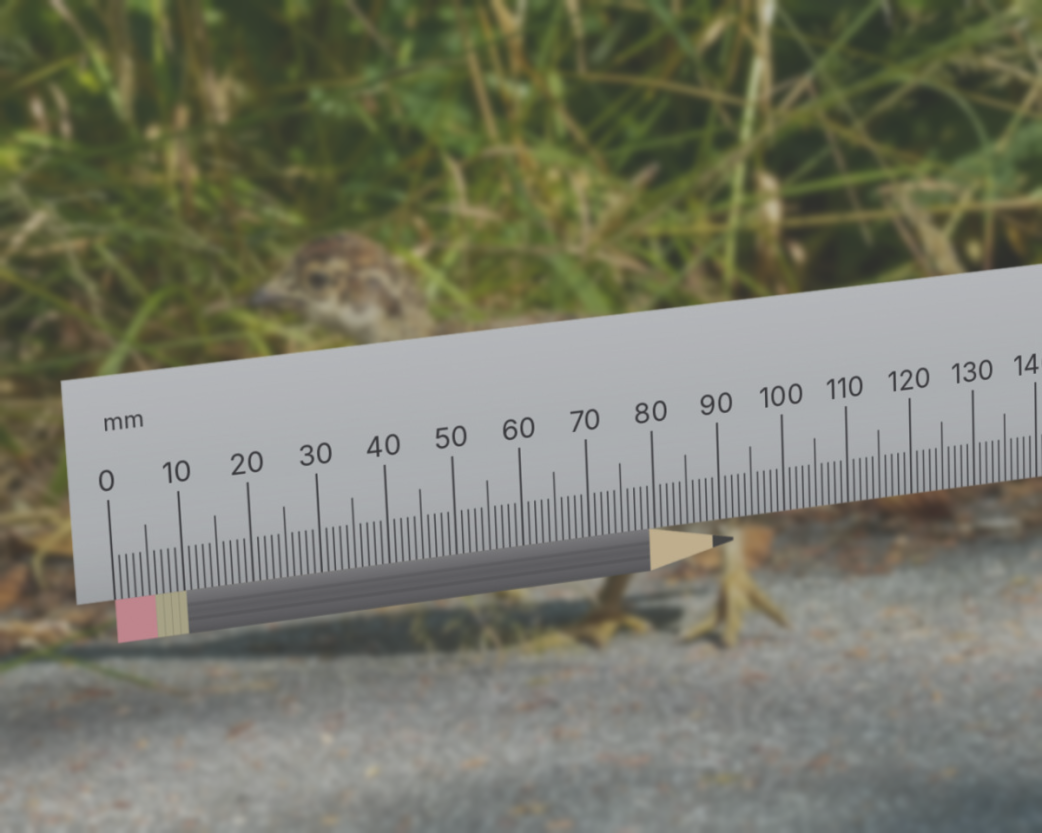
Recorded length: 92 mm
